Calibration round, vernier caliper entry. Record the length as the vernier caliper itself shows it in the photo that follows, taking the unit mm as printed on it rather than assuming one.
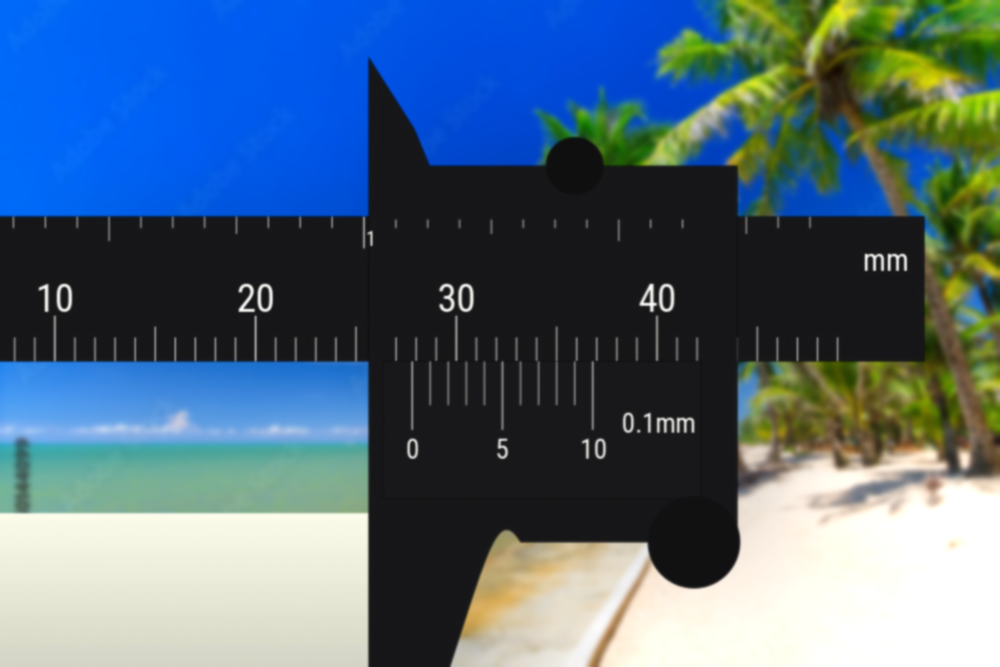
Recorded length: 27.8 mm
